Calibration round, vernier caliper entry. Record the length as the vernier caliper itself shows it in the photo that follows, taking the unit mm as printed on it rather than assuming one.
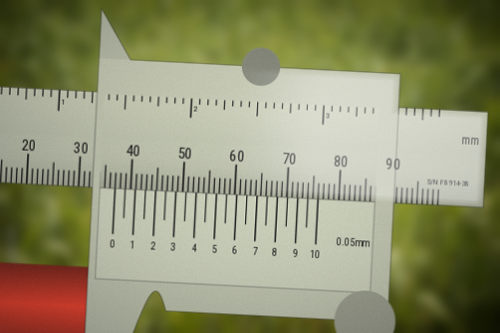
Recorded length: 37.0 mm
